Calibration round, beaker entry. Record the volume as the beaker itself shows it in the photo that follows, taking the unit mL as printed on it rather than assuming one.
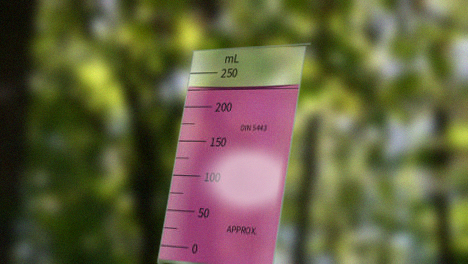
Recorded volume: 225 mL
